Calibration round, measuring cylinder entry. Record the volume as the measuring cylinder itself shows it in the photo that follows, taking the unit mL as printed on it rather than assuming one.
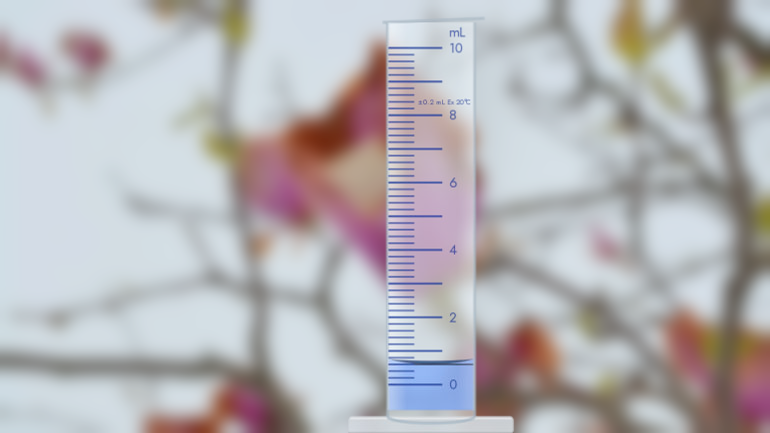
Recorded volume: 0.6 mL
